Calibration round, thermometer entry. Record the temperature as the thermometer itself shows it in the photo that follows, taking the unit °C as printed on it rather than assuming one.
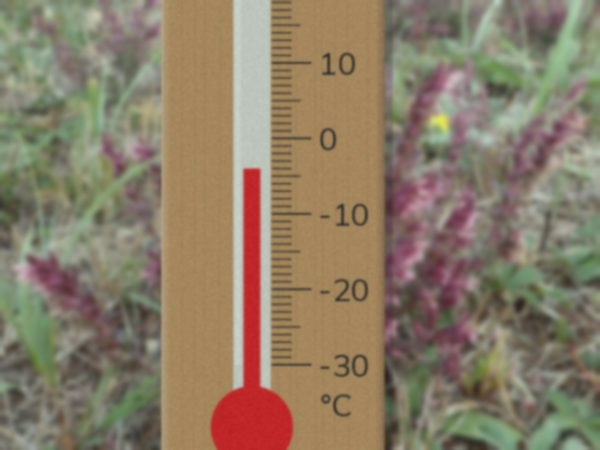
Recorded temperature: -4 °C
